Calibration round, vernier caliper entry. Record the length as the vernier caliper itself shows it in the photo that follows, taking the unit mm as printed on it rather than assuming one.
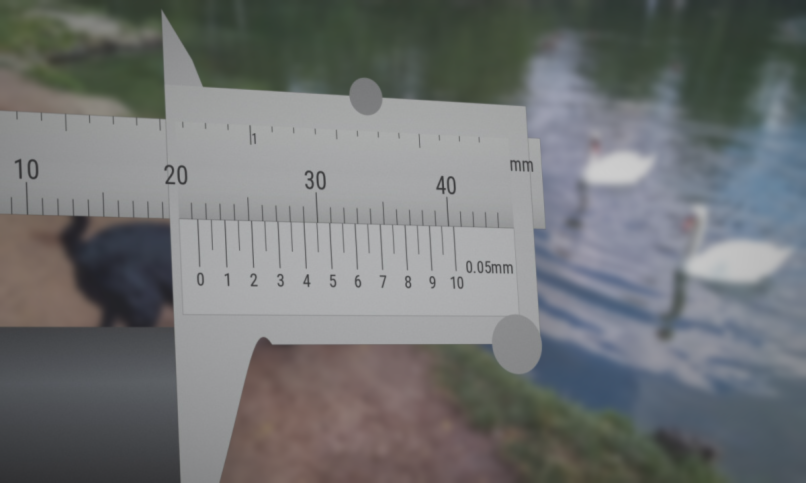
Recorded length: 21.4 mm
